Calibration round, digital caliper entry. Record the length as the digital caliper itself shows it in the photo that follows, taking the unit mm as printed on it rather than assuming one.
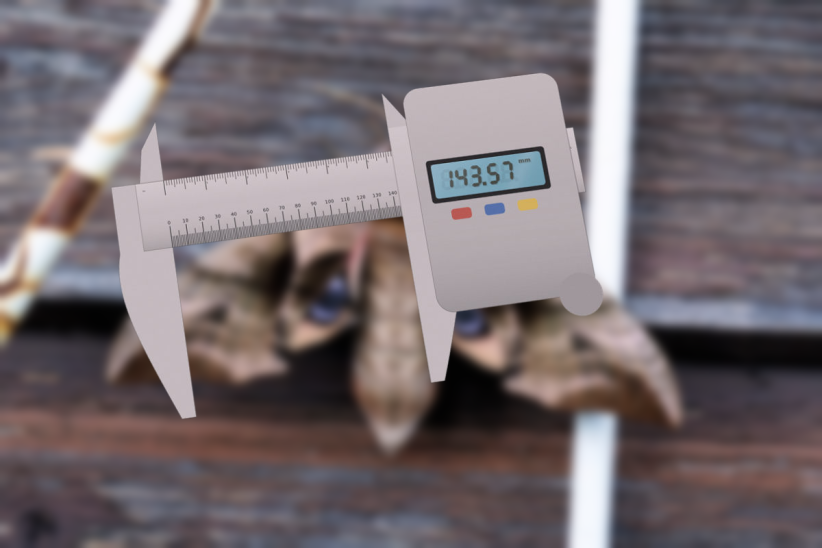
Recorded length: 143.57 mm
